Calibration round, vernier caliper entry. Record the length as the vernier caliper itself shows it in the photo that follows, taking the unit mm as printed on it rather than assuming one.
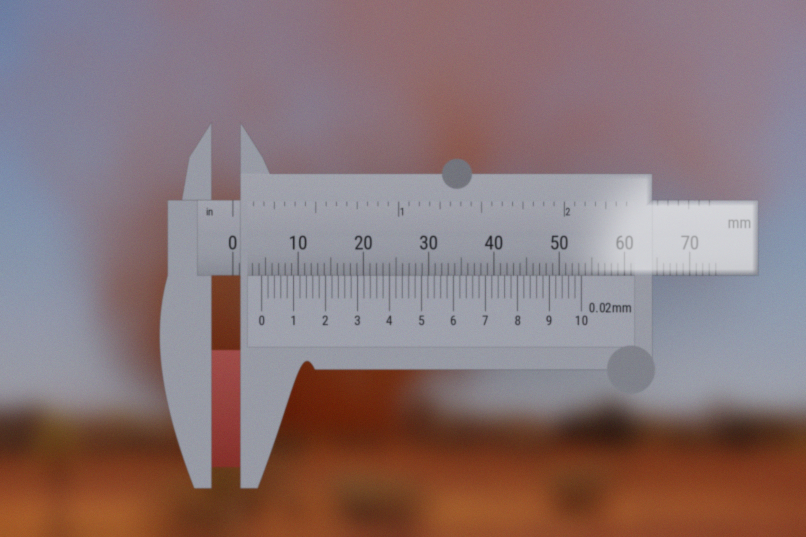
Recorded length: 4.4 mm
